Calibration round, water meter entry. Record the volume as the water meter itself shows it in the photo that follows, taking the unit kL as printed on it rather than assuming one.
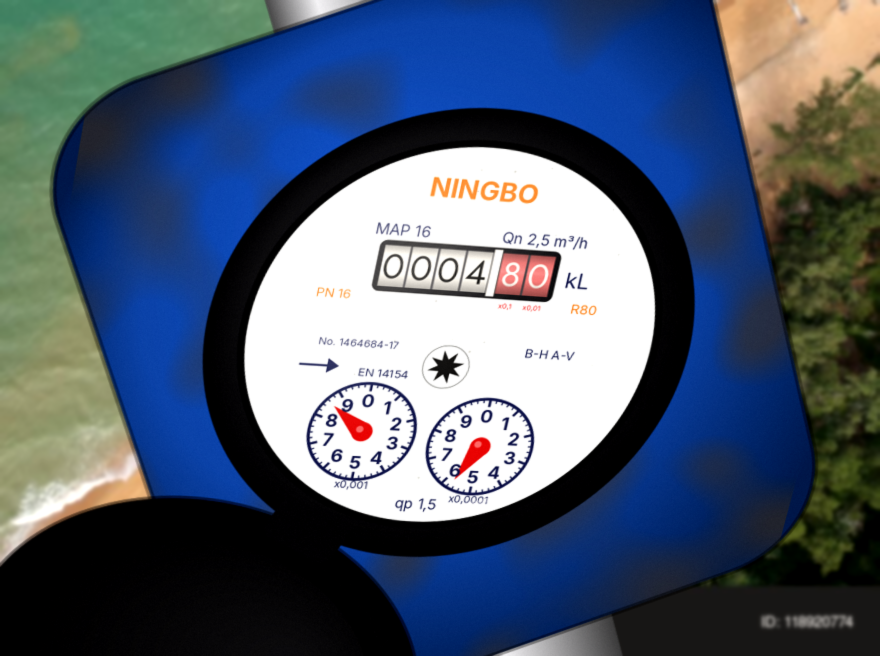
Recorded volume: 4.8085 kL
